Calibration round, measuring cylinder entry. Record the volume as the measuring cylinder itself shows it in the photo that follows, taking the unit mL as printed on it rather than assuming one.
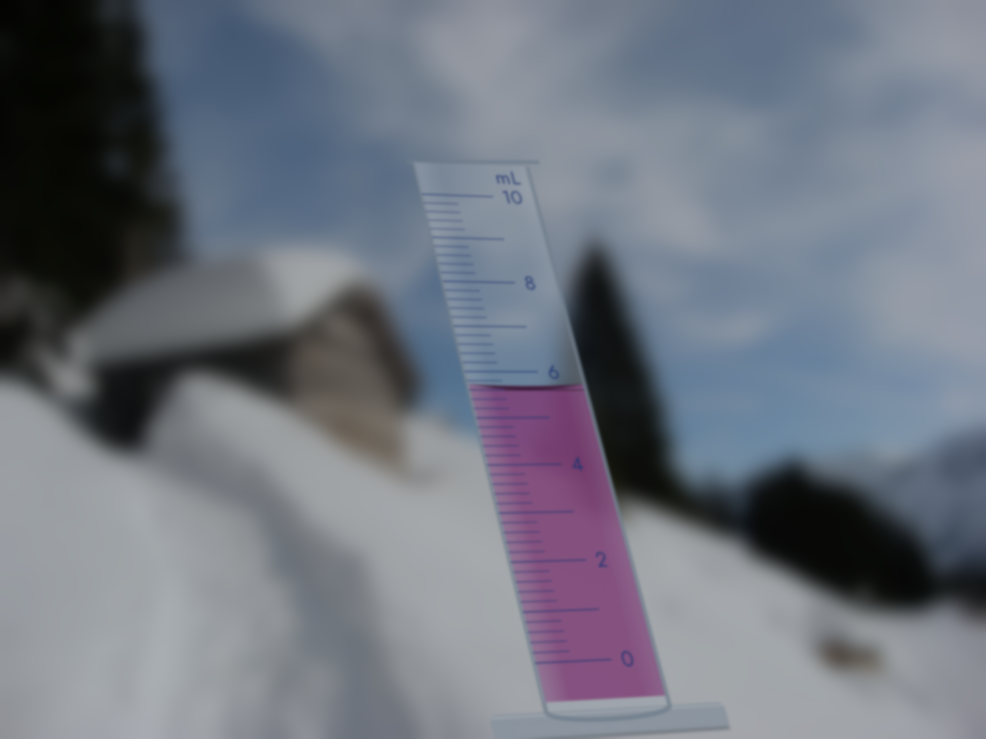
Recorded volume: 5.6 mL
